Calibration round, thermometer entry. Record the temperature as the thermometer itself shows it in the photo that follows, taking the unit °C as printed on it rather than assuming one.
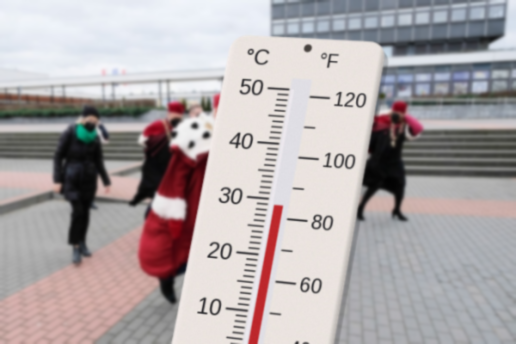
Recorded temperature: 29 °C
